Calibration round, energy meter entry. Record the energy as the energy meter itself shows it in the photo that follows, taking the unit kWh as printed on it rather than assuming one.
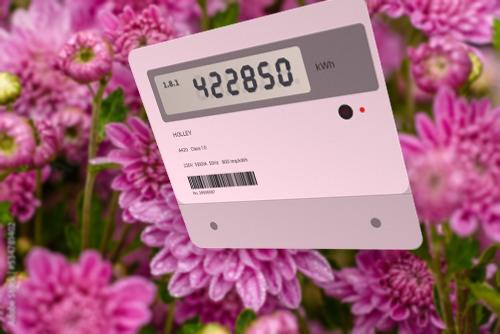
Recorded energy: 422850 kWh
